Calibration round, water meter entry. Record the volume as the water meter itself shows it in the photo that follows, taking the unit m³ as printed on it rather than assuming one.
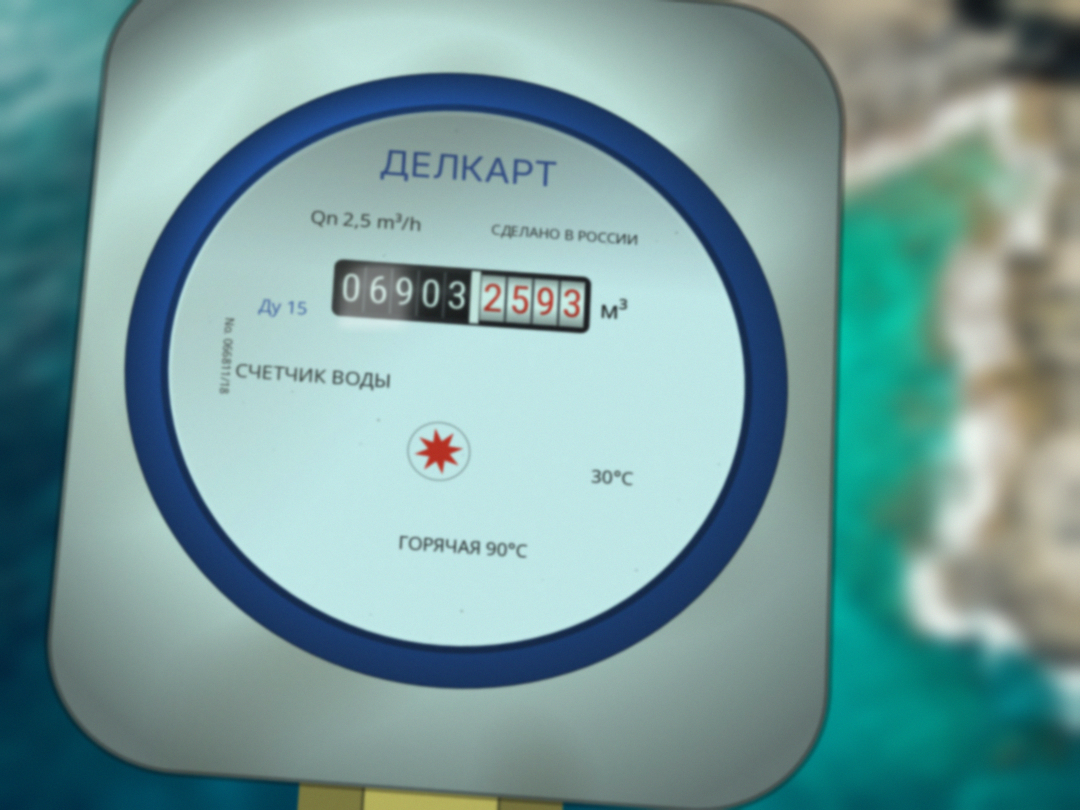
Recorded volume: 6903.2593 m³
